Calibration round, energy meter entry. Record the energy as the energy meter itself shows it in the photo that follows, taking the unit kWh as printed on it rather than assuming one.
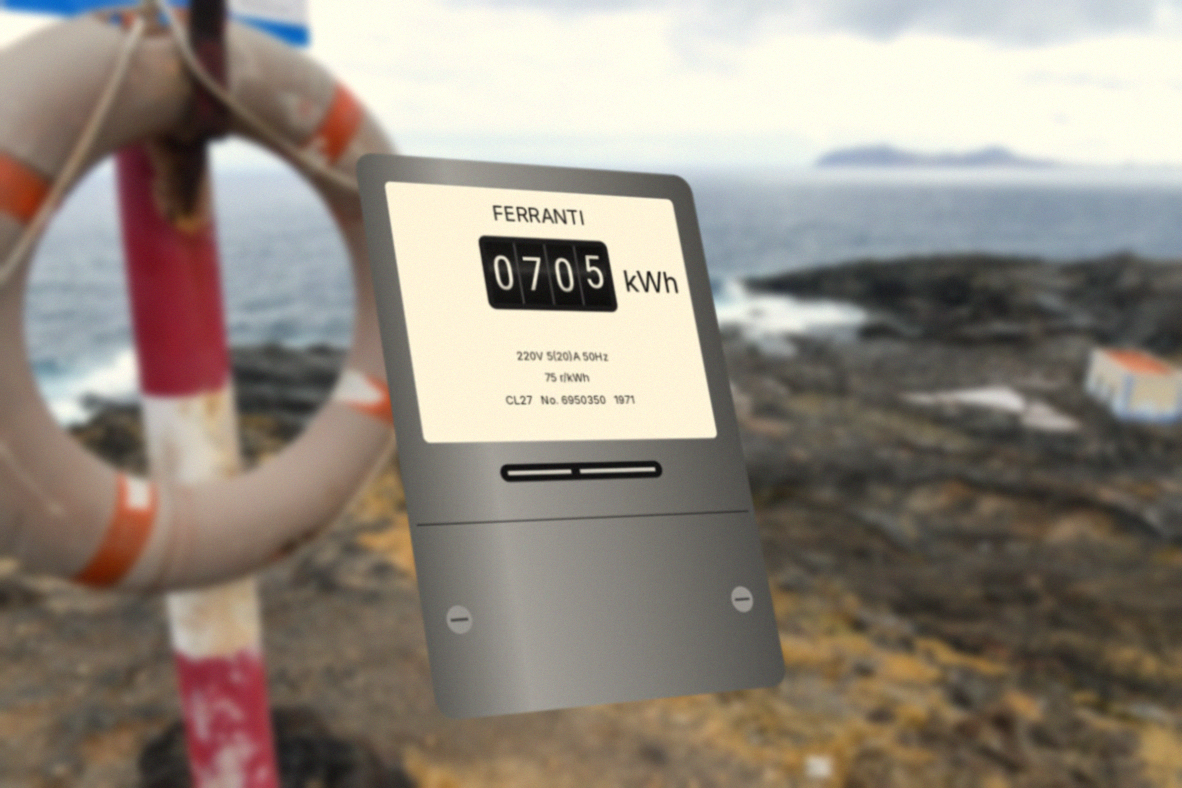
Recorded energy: 705 kWh
